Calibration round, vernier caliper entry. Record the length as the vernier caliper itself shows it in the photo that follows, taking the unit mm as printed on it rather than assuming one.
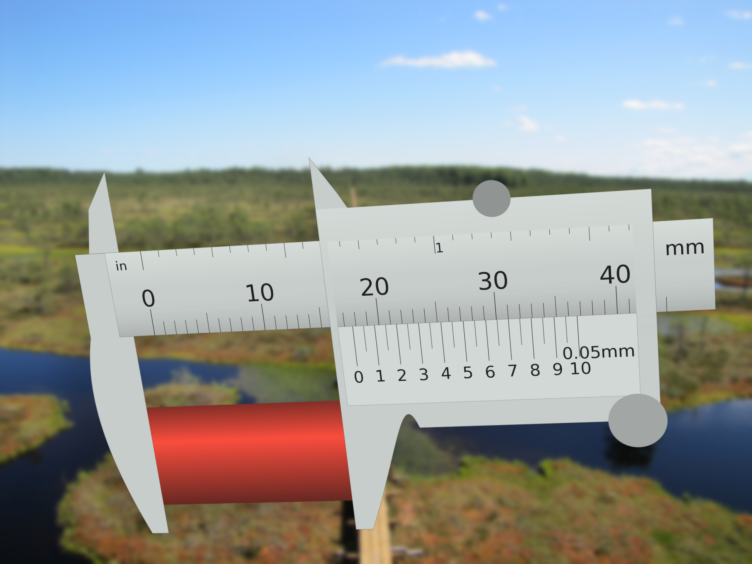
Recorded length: 17.7 mm
